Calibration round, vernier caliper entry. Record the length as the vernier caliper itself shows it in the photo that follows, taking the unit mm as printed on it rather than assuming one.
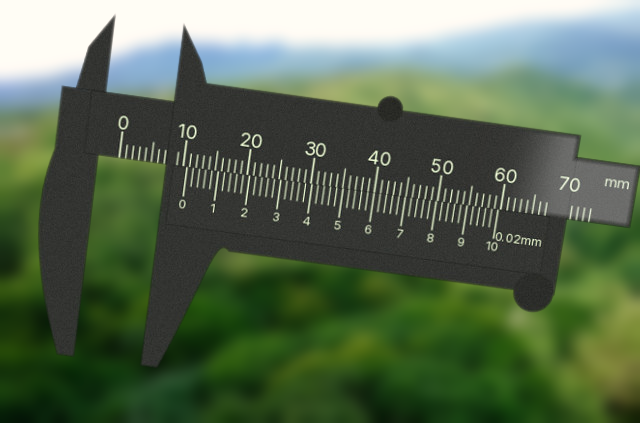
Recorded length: 10.6 mm
